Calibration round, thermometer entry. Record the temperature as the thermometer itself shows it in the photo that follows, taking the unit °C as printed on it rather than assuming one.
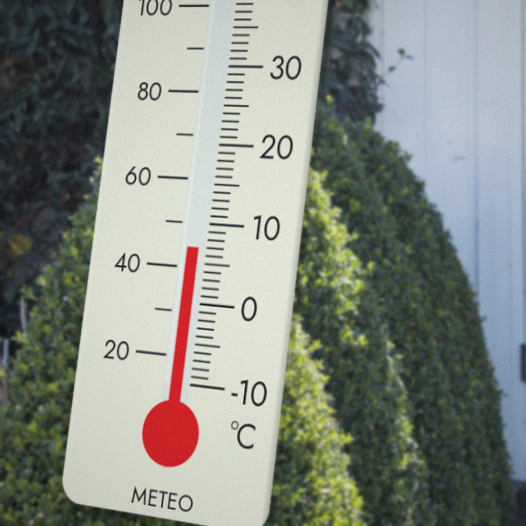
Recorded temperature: 7 °C
